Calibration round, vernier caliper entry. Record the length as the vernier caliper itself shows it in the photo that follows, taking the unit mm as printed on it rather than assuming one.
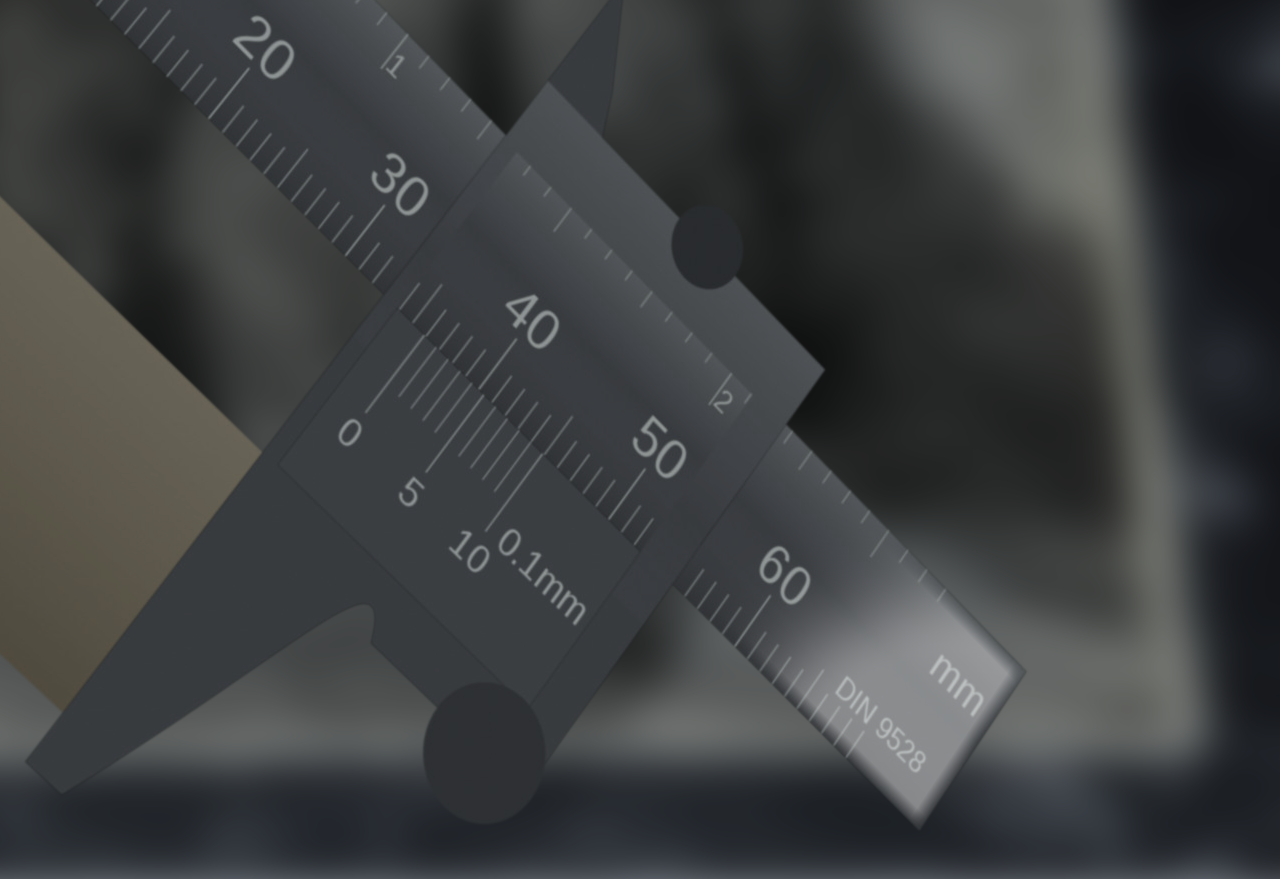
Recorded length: 35.9 mm
